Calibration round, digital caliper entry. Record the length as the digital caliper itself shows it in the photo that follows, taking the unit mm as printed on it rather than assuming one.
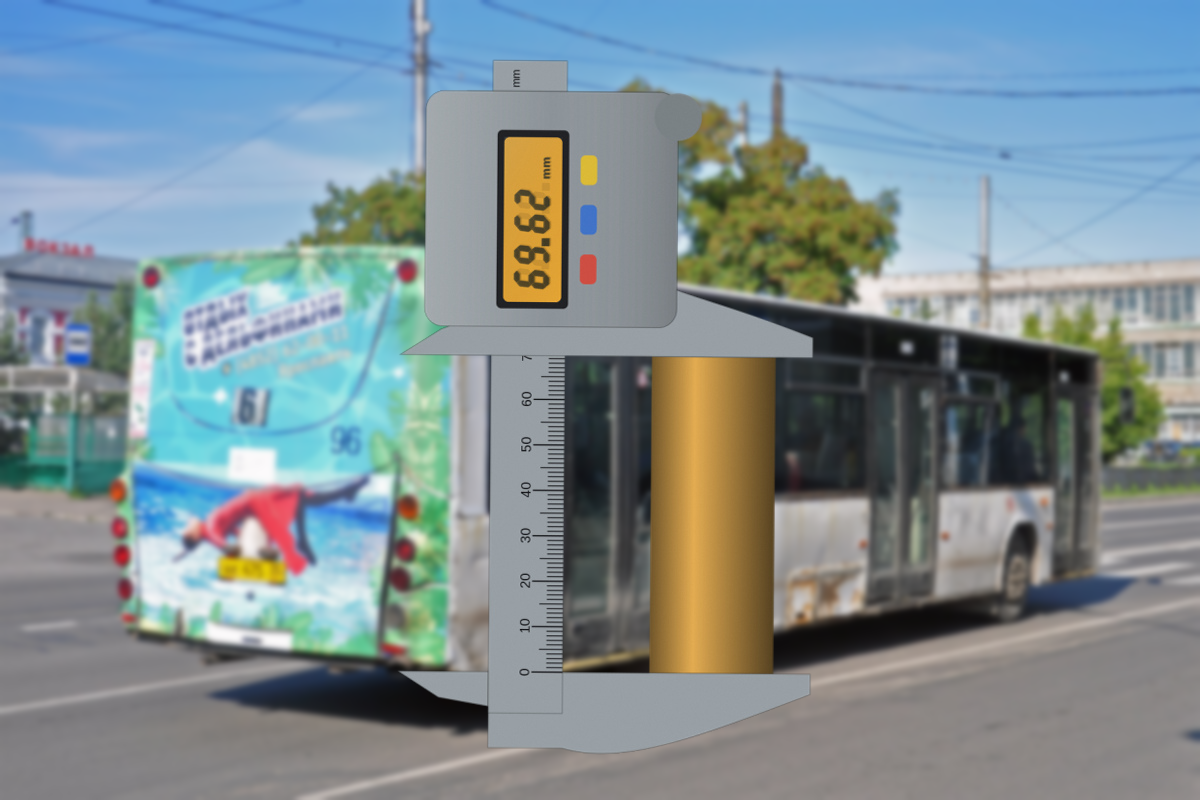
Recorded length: 69.62 mm
